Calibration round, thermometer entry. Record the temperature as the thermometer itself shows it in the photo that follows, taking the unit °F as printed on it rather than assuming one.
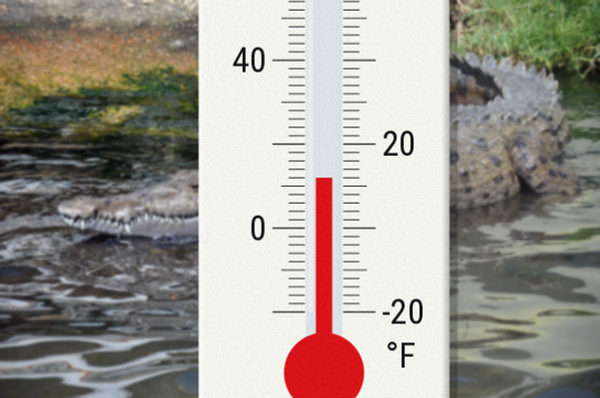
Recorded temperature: 12 °F
